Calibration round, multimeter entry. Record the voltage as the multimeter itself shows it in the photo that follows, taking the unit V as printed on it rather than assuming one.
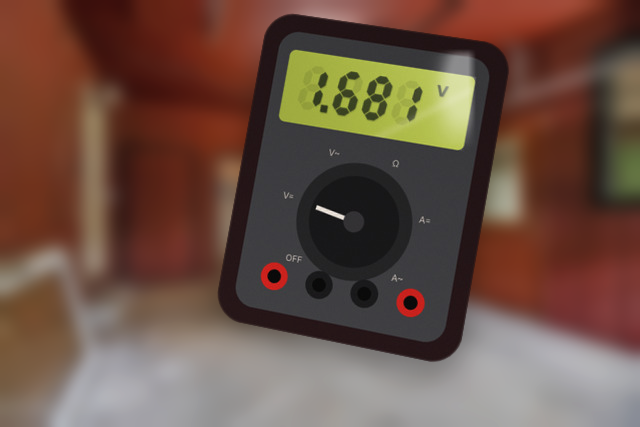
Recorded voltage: 1.681 V
